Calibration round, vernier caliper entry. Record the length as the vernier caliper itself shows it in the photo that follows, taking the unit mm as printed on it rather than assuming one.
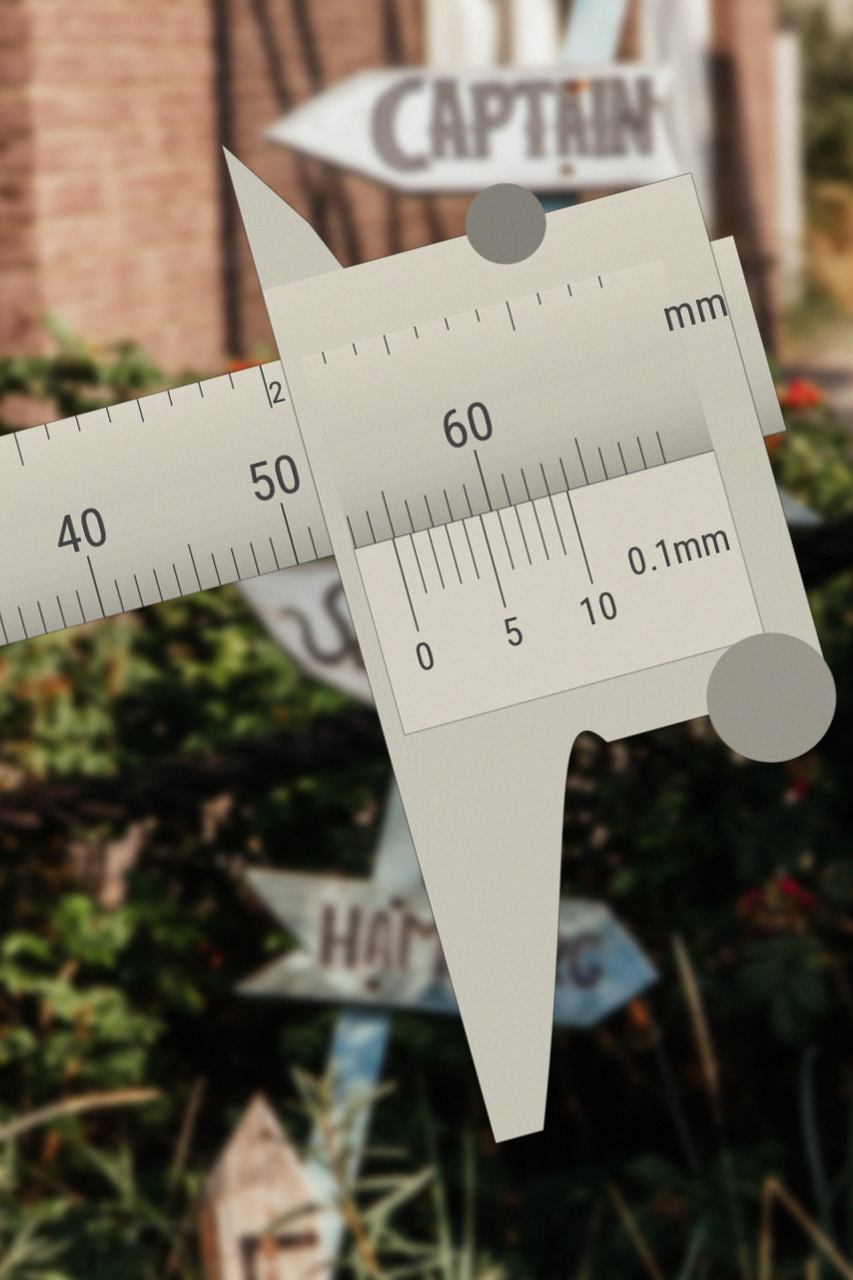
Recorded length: 54.9 mm
